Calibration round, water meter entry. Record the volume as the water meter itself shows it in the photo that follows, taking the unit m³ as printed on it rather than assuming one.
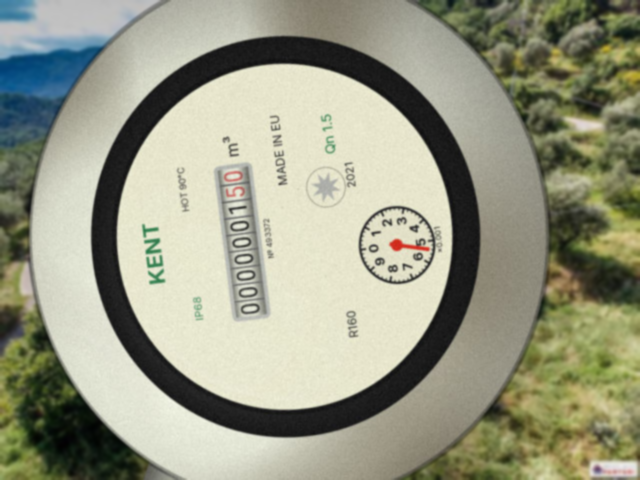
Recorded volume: 1.505 m³
